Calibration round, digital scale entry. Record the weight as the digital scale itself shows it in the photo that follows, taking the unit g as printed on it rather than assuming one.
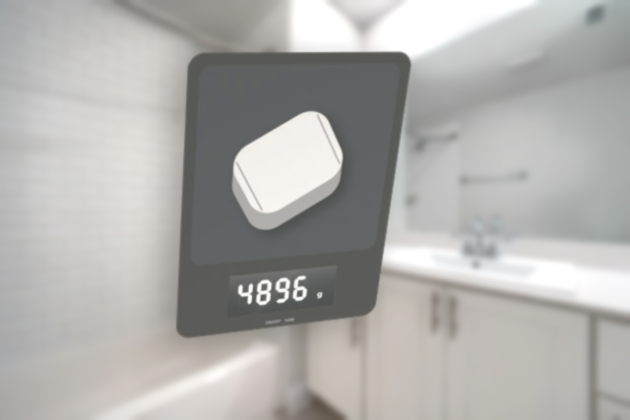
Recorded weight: 4896 g
